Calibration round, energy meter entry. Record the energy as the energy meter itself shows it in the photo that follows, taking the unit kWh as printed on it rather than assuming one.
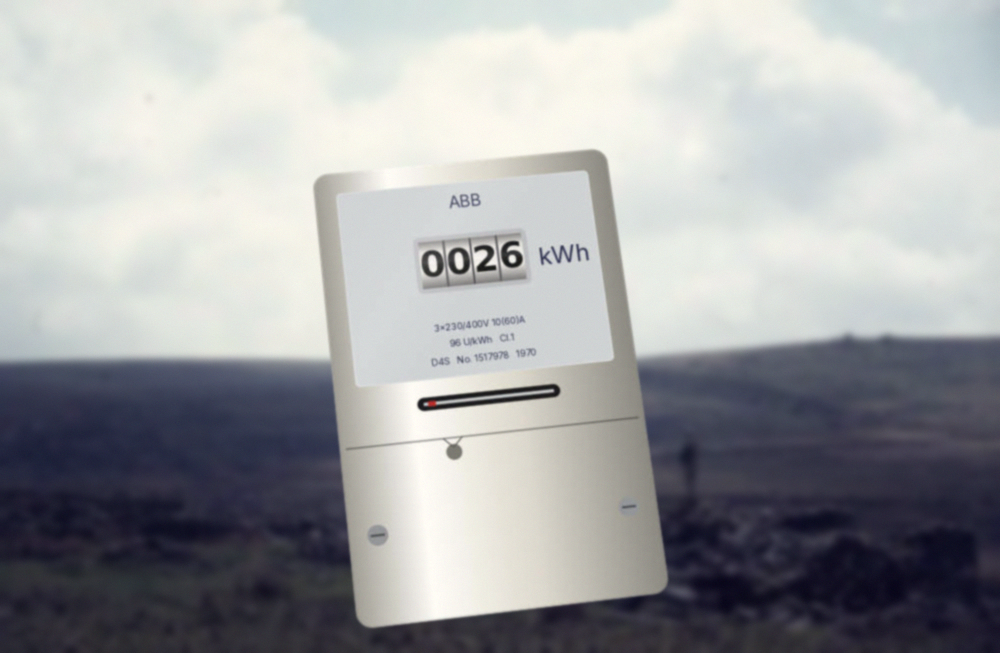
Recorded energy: 26 kWh
